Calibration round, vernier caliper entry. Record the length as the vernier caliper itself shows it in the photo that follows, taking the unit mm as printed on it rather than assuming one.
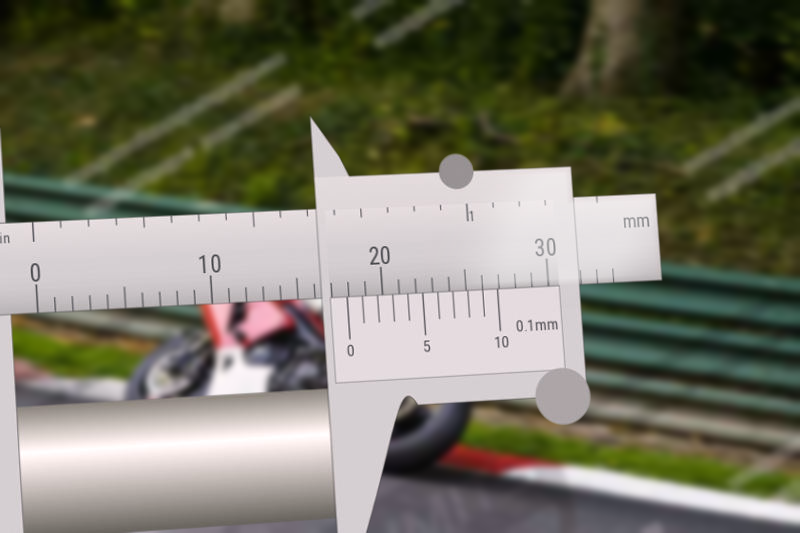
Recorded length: 17.9 mm
